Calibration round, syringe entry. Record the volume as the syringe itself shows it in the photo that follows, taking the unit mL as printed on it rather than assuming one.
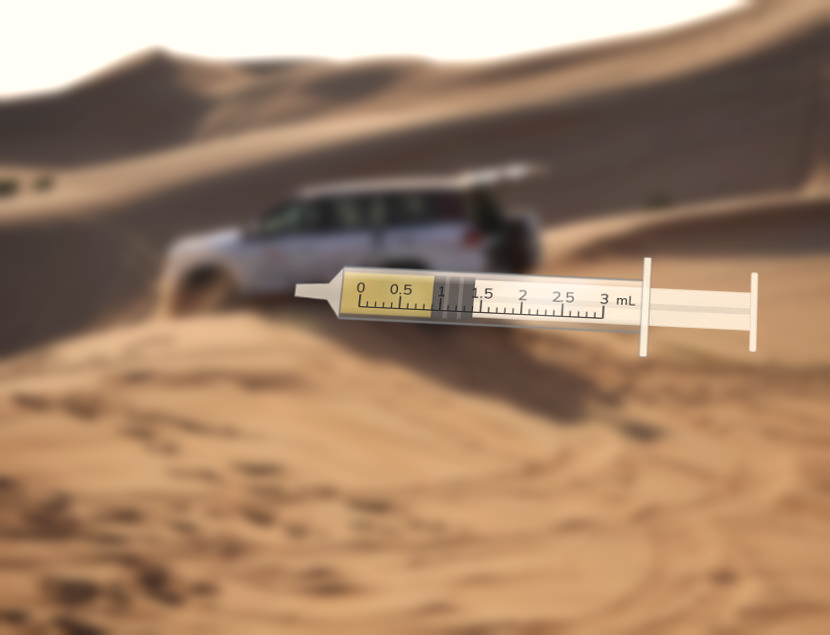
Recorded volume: 0.9 mL
